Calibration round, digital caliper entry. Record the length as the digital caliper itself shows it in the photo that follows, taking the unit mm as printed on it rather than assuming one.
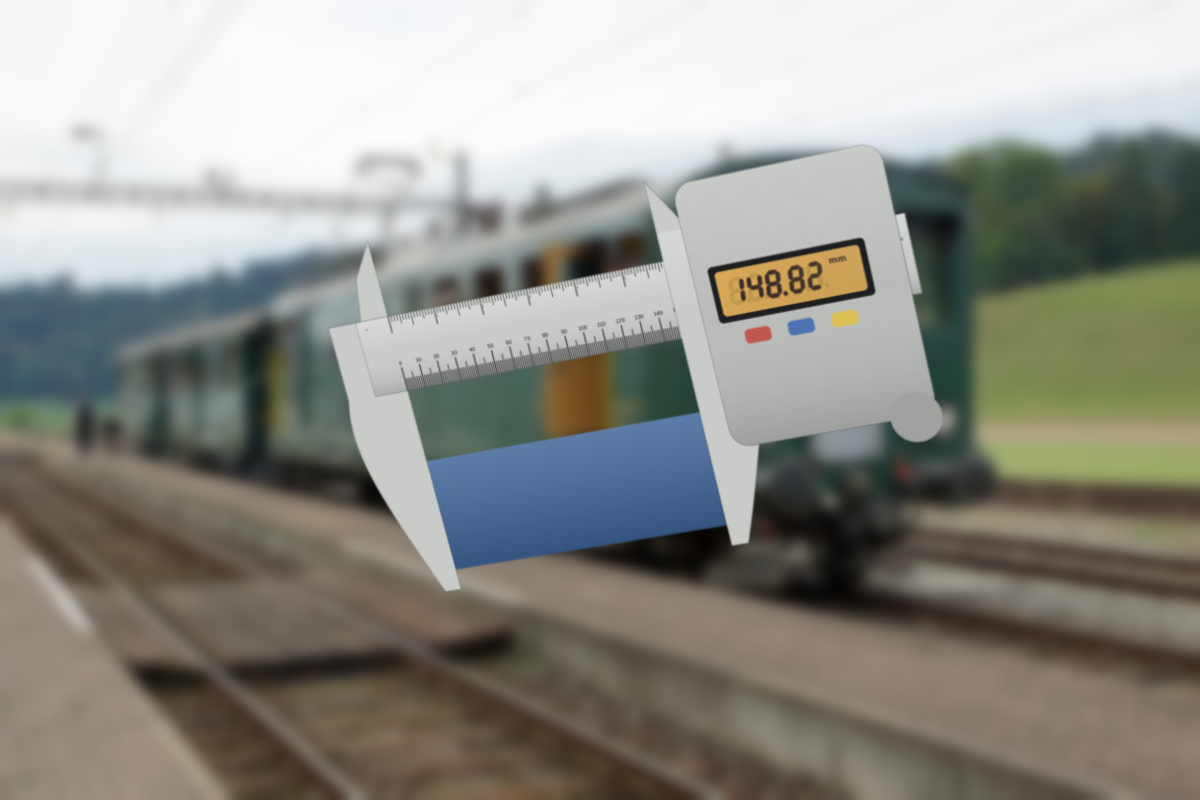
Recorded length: 148.82 mm
